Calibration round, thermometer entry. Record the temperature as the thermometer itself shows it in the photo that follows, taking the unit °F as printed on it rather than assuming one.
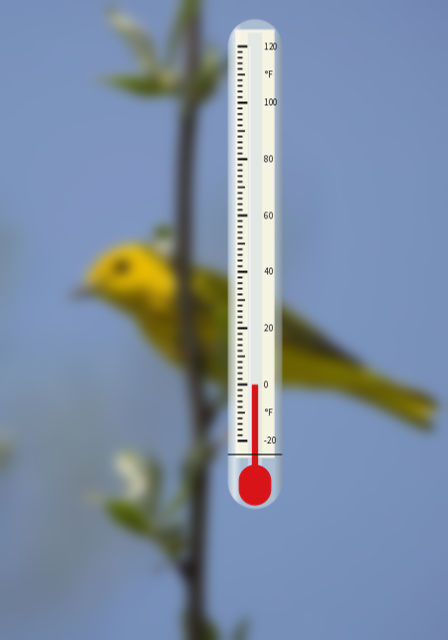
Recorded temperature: 0 °F
